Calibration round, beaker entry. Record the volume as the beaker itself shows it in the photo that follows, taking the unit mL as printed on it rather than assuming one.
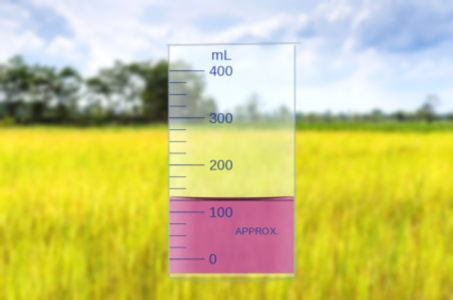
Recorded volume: 125 mL
